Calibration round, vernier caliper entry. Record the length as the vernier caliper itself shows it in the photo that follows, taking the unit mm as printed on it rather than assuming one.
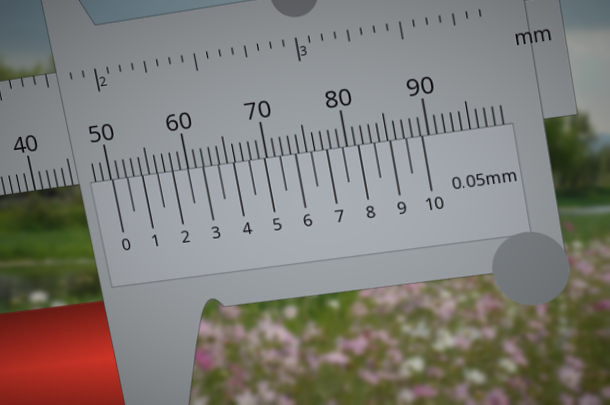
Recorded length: 50.2 mm
